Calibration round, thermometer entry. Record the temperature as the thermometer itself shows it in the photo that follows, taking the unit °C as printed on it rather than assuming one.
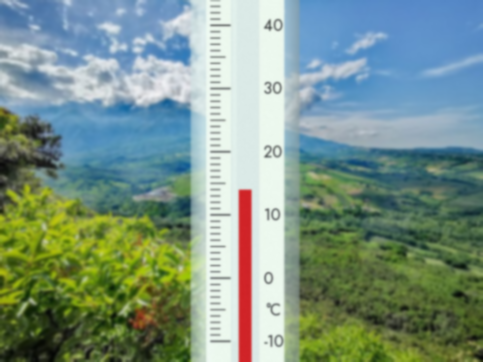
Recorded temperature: 14 °C
